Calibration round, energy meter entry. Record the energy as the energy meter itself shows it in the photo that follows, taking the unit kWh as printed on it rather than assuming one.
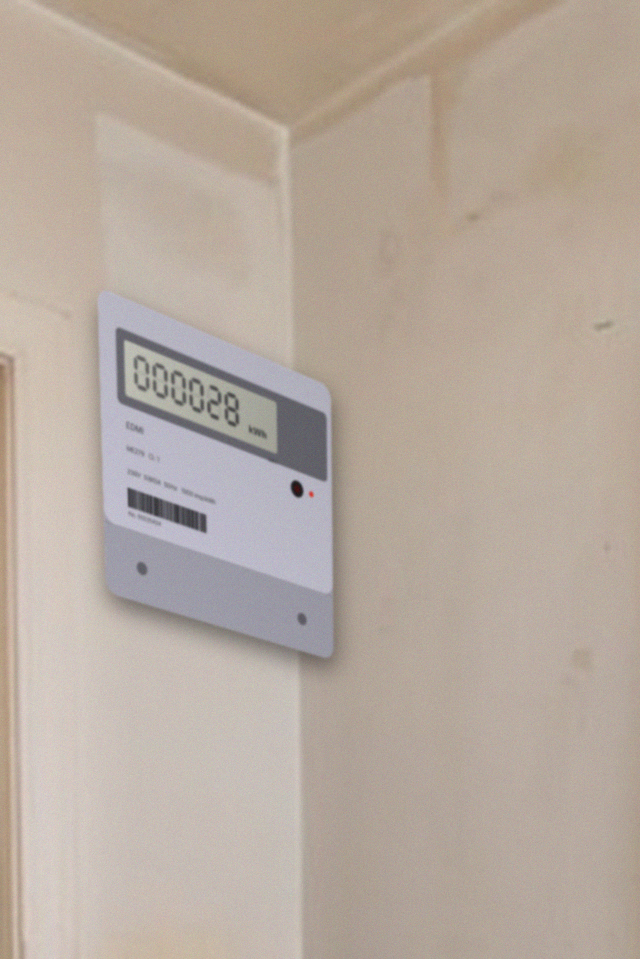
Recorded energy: 28 kWh
